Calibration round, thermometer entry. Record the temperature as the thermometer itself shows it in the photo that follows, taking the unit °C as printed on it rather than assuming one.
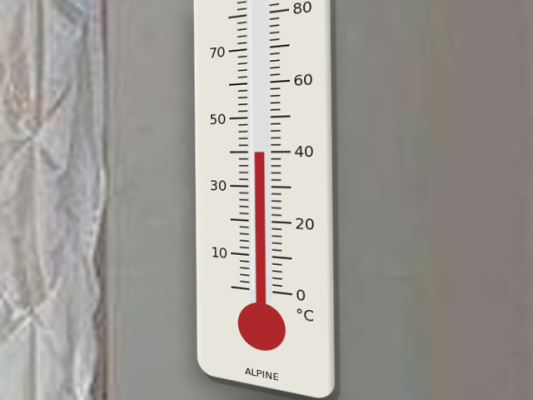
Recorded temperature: 40 °C
